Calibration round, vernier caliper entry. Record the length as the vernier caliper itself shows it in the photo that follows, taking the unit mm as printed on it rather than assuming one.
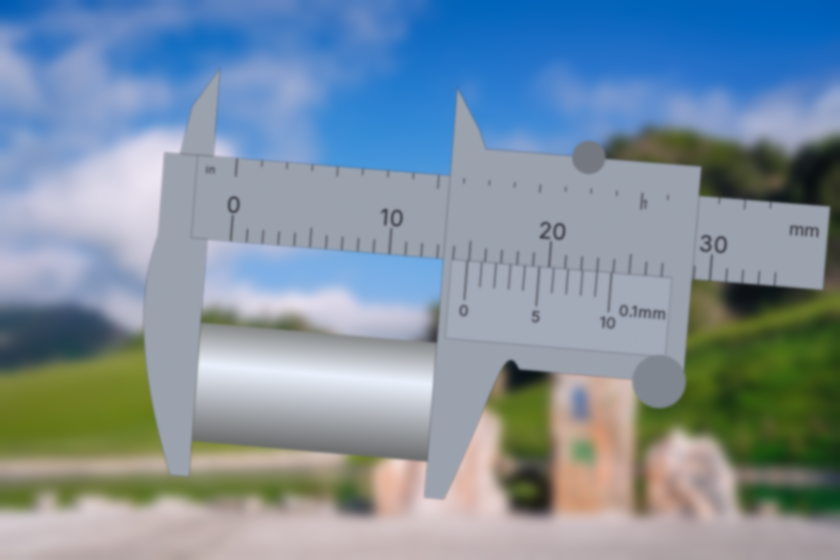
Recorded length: 14.9 mm
